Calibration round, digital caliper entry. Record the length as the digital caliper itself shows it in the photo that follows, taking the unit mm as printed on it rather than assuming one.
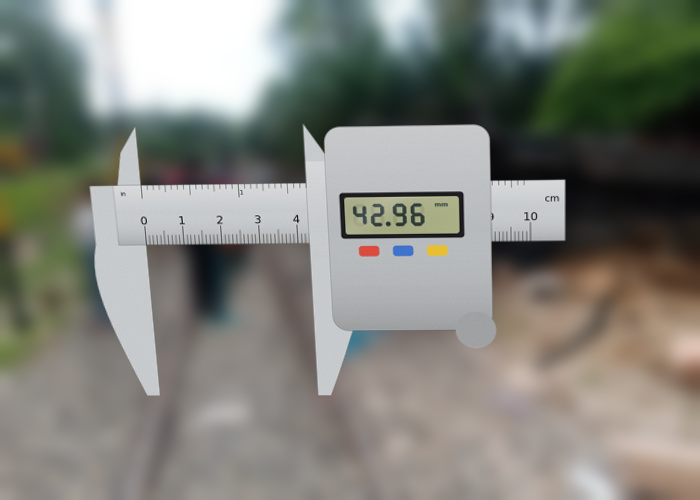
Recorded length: 42.96 mm
